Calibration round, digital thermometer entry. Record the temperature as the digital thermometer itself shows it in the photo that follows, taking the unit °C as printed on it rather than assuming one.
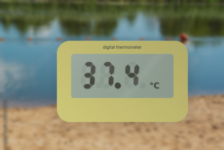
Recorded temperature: 37.4 °C
